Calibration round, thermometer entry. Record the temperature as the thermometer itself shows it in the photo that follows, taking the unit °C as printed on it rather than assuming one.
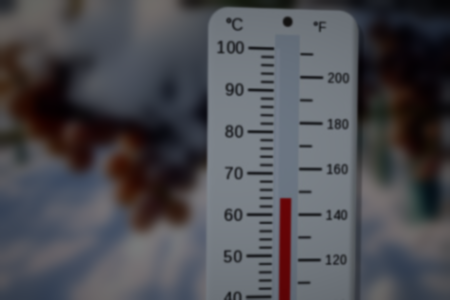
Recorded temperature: 64 °C
